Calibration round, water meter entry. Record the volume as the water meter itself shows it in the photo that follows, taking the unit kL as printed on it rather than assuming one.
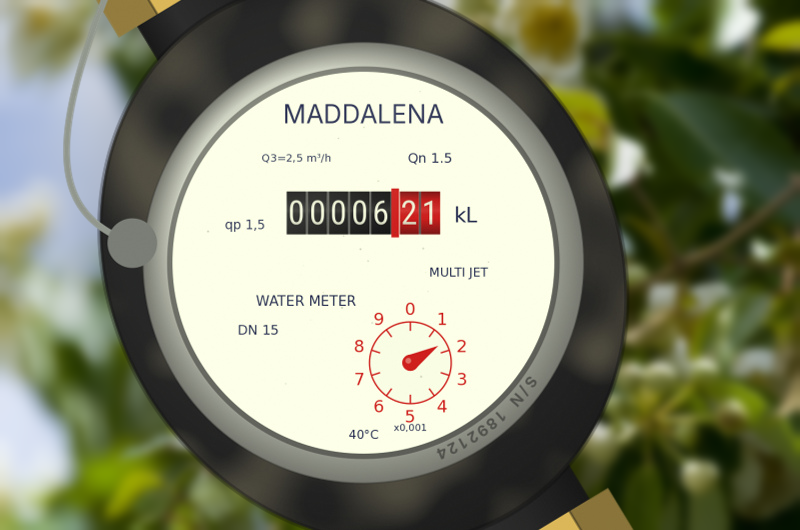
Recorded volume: 6.211 kL
